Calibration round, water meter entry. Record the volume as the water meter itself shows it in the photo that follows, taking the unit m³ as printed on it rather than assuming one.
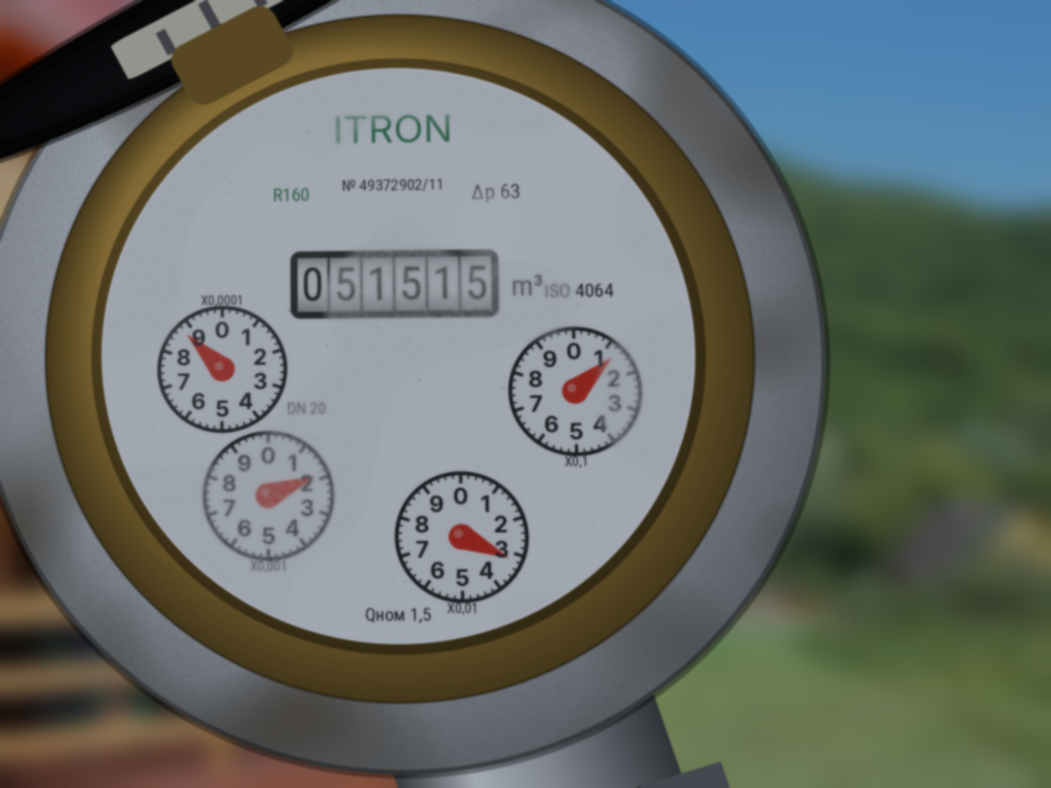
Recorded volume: 51515.1318 m³
